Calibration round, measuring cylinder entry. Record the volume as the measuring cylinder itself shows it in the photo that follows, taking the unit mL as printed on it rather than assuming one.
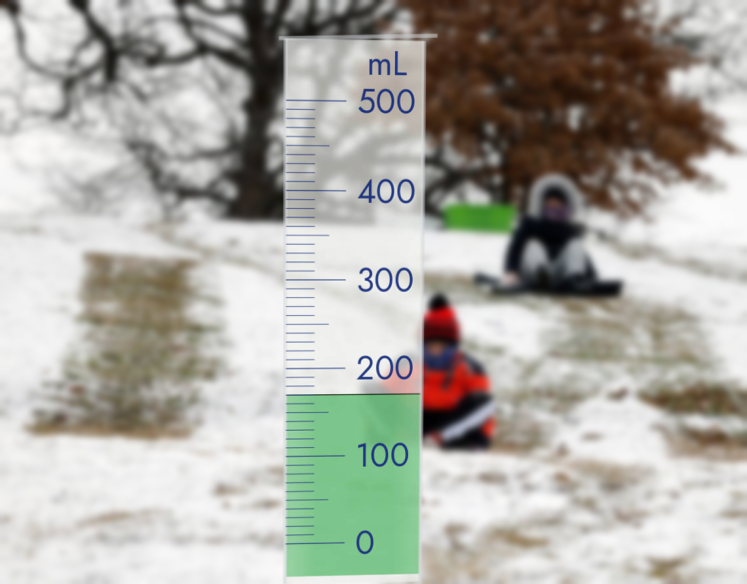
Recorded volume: 170 mL
